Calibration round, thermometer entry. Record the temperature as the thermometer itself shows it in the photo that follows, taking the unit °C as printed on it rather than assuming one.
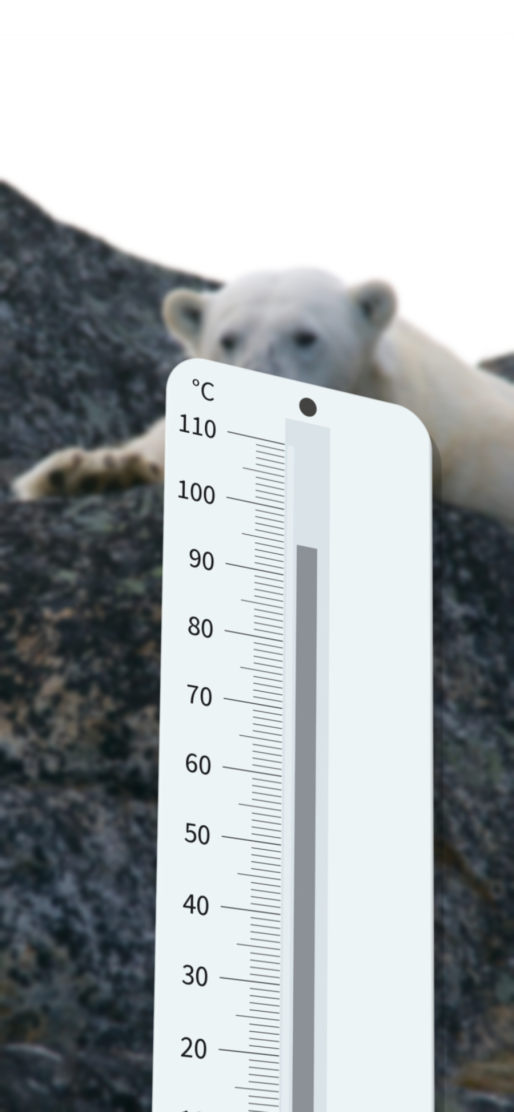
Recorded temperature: 95 °C
